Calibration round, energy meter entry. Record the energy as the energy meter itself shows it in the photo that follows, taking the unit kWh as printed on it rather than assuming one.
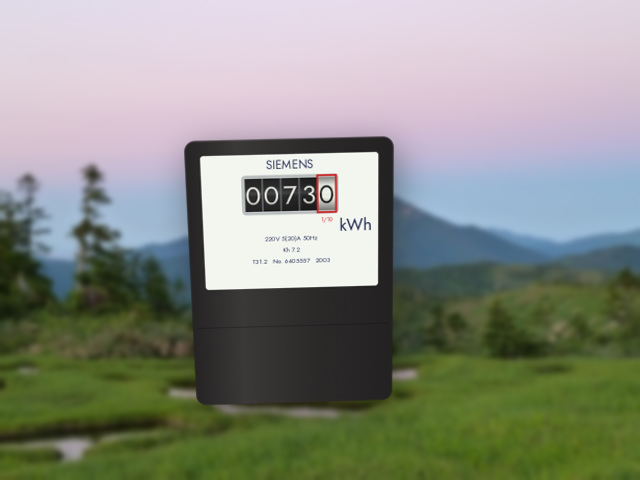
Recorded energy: 73.0 kWh
